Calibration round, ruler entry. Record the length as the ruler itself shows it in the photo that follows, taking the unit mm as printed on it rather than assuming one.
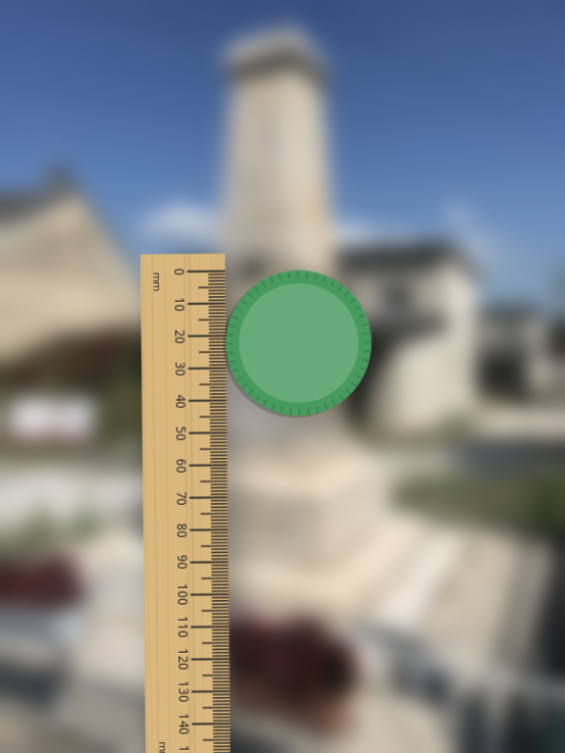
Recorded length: 45 mm
